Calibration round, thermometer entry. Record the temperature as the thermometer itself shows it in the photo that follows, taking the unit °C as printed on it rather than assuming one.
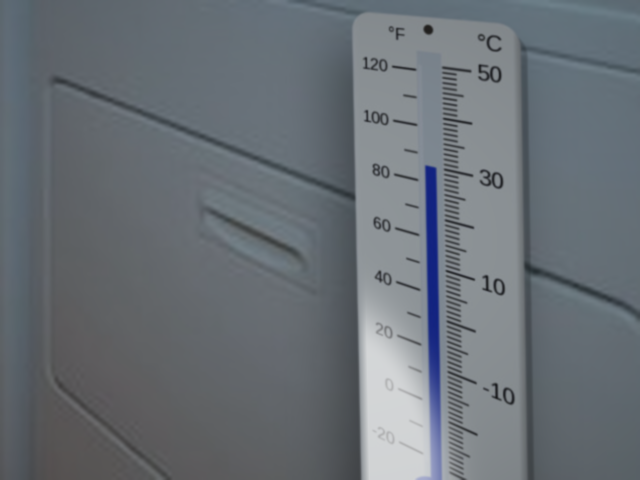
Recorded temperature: 30 °C
